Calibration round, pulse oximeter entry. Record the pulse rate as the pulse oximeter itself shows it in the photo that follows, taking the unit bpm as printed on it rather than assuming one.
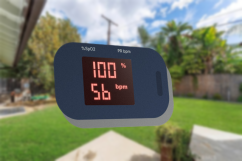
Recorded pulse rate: 56 bpm
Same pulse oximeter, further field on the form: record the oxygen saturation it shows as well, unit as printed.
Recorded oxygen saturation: 100 %
